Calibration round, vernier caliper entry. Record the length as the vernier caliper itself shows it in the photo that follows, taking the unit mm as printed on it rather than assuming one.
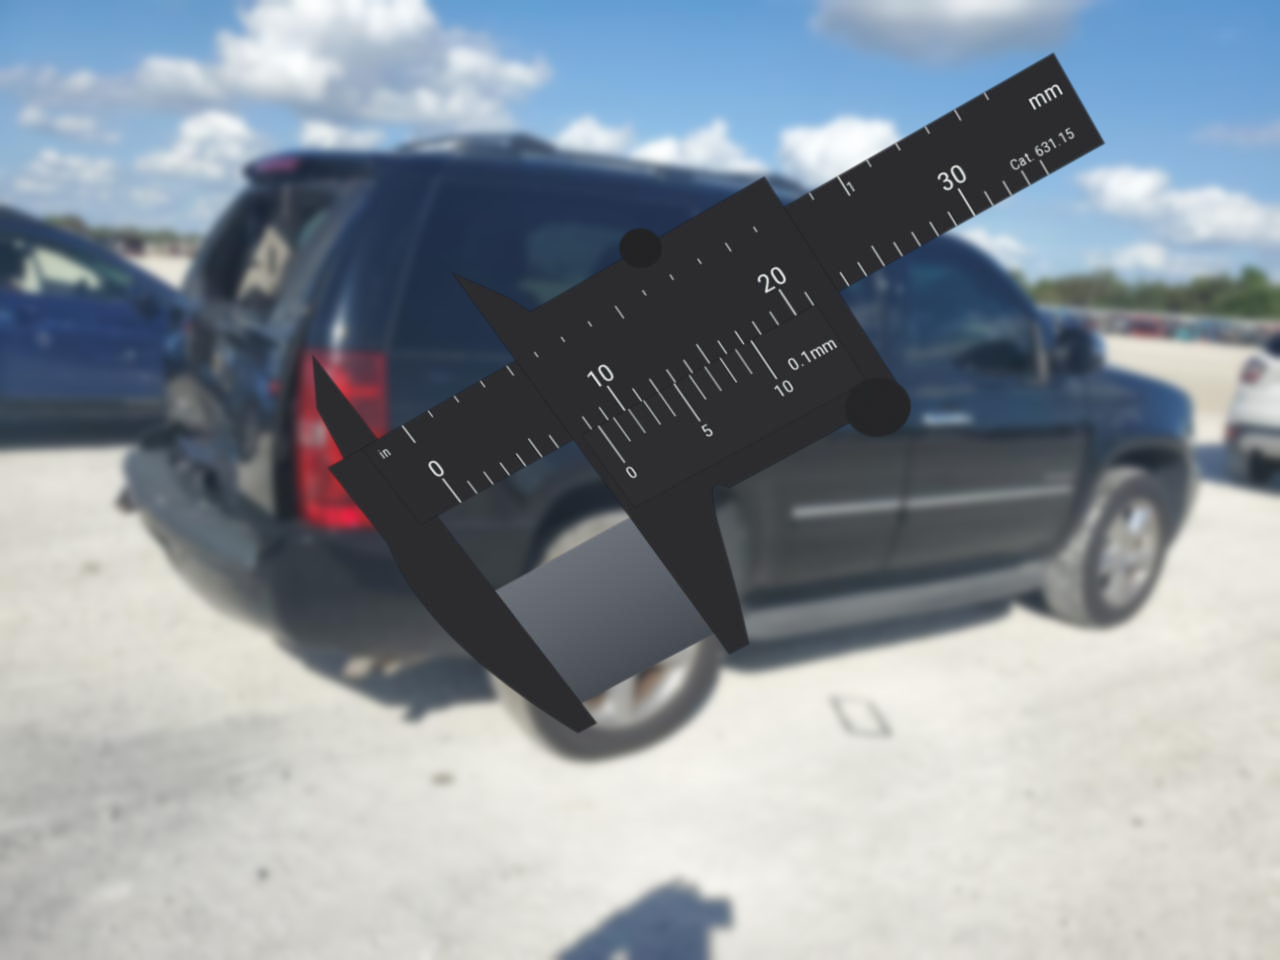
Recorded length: 8.4 mm
